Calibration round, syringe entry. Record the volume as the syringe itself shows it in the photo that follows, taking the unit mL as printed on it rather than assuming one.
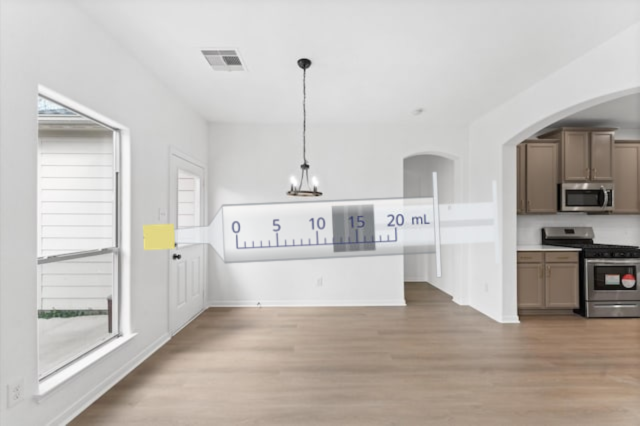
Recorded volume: 12 mL
